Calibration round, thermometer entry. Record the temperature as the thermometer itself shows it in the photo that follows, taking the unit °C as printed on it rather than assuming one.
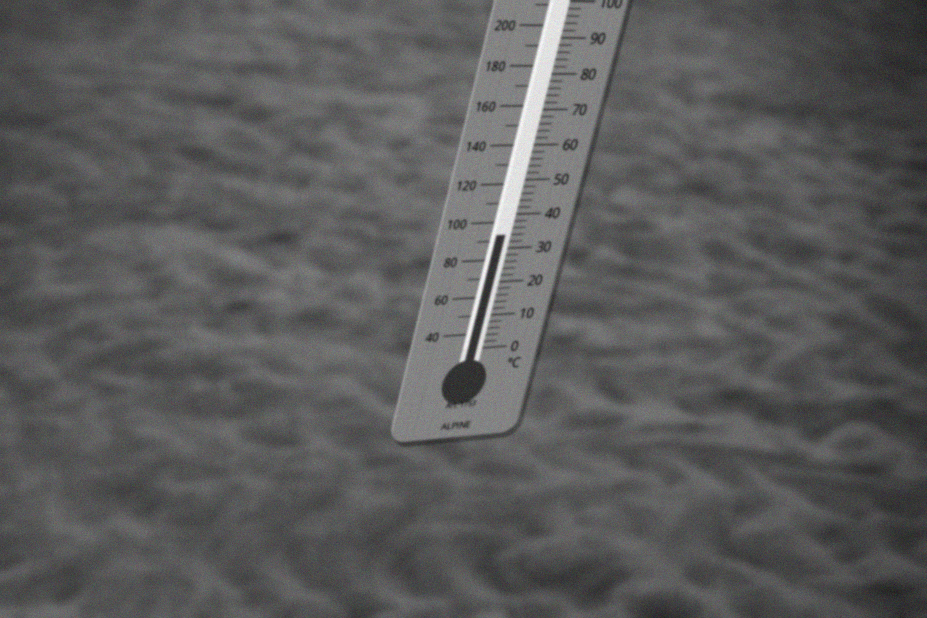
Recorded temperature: 34 °C
